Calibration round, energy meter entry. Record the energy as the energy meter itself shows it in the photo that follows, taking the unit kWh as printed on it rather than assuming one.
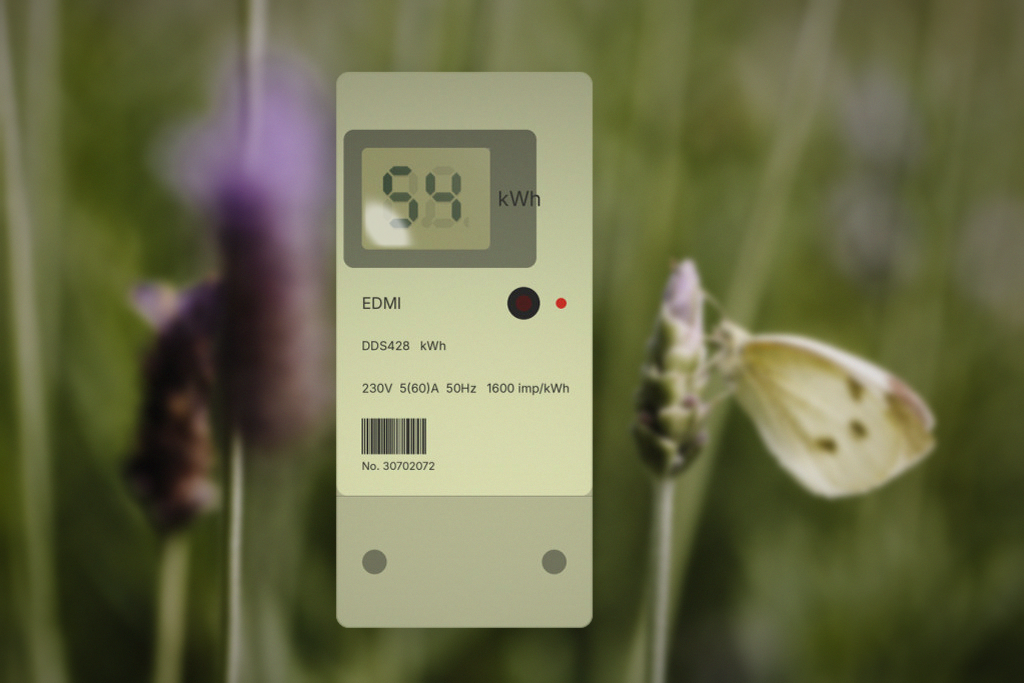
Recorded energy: 54 kWh
